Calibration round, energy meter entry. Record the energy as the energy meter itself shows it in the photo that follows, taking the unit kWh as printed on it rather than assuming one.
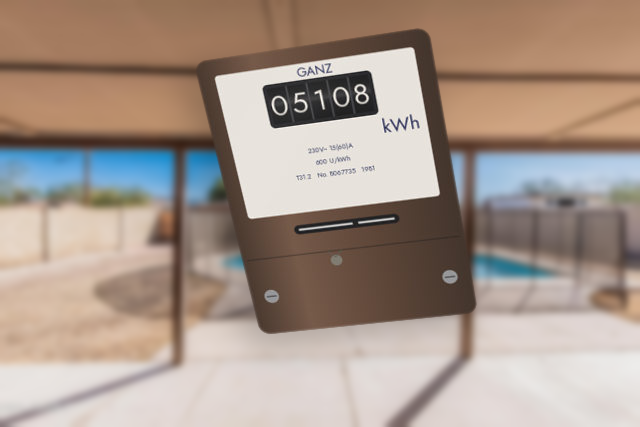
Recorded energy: 5108 kWh
